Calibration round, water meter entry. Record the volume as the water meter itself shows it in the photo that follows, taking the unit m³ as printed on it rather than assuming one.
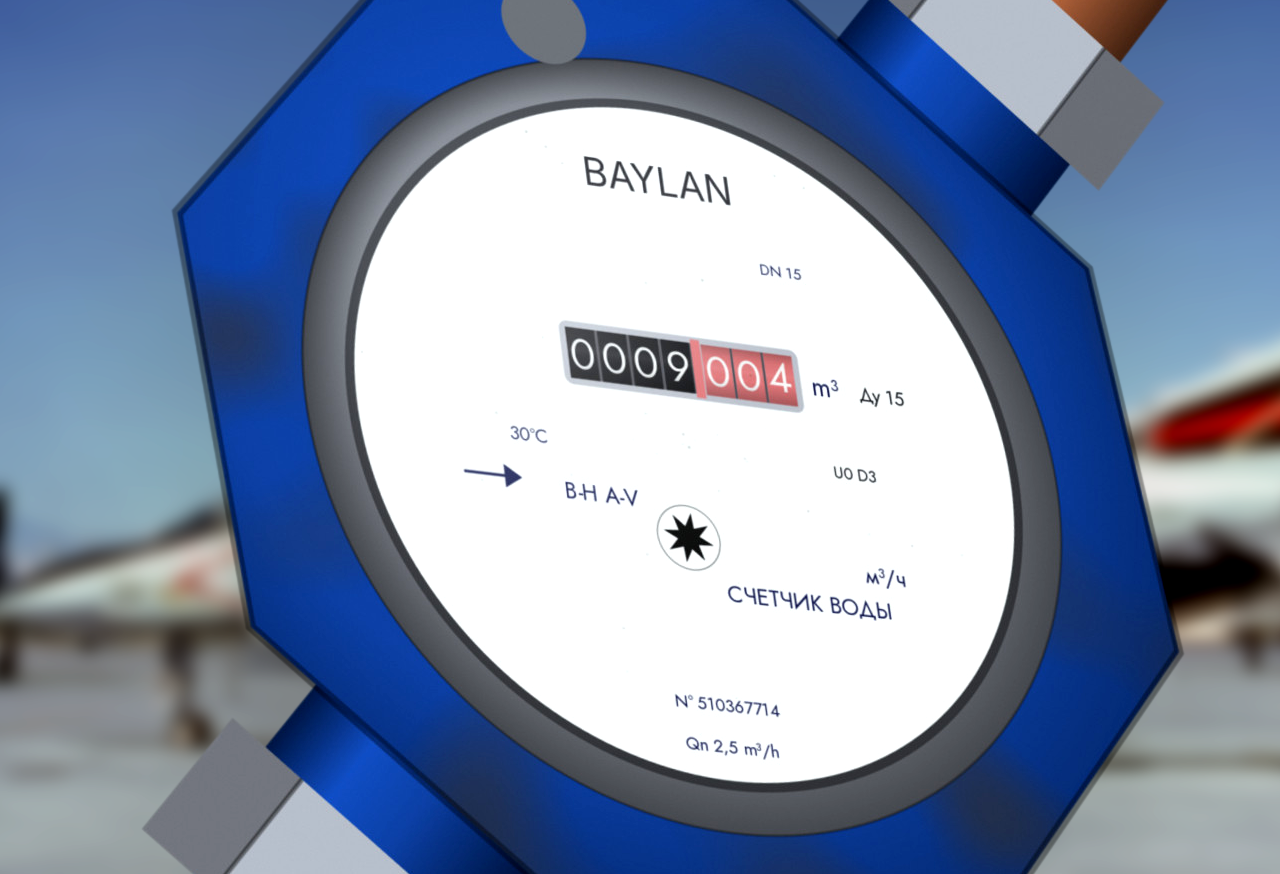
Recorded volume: 9.004 m³
